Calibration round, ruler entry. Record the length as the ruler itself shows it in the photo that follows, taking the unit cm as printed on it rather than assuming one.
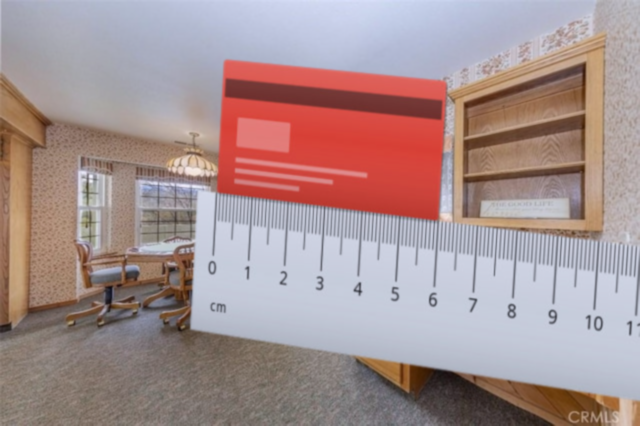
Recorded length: 6 cm
